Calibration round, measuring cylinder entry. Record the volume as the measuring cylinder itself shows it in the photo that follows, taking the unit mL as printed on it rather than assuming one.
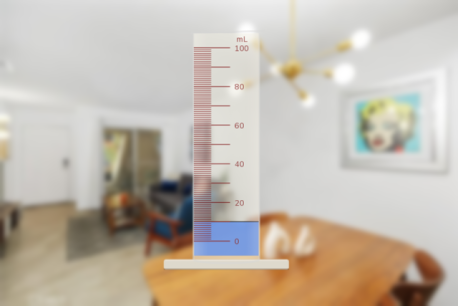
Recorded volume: 10 mL
